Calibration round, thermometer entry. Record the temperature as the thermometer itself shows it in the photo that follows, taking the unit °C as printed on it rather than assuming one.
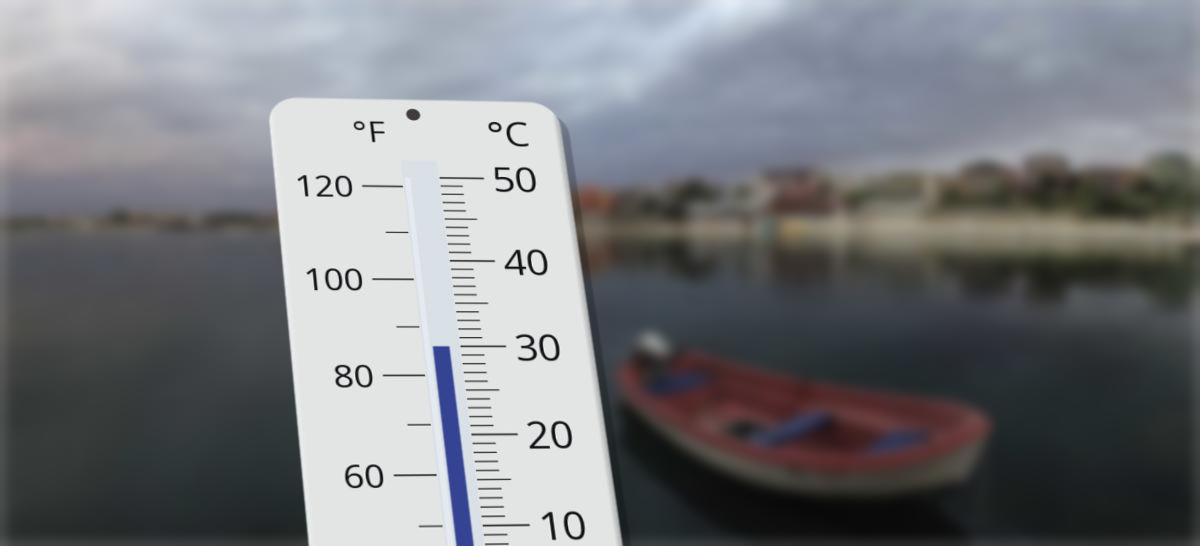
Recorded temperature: 30 °C
